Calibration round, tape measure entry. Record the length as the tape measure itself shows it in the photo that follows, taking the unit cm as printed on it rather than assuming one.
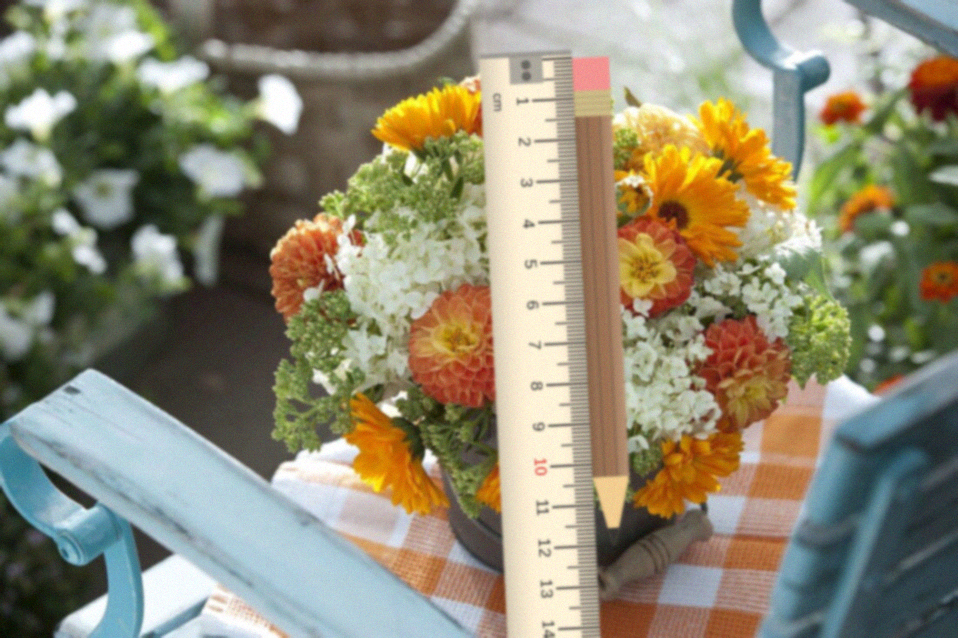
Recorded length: 12 cm
